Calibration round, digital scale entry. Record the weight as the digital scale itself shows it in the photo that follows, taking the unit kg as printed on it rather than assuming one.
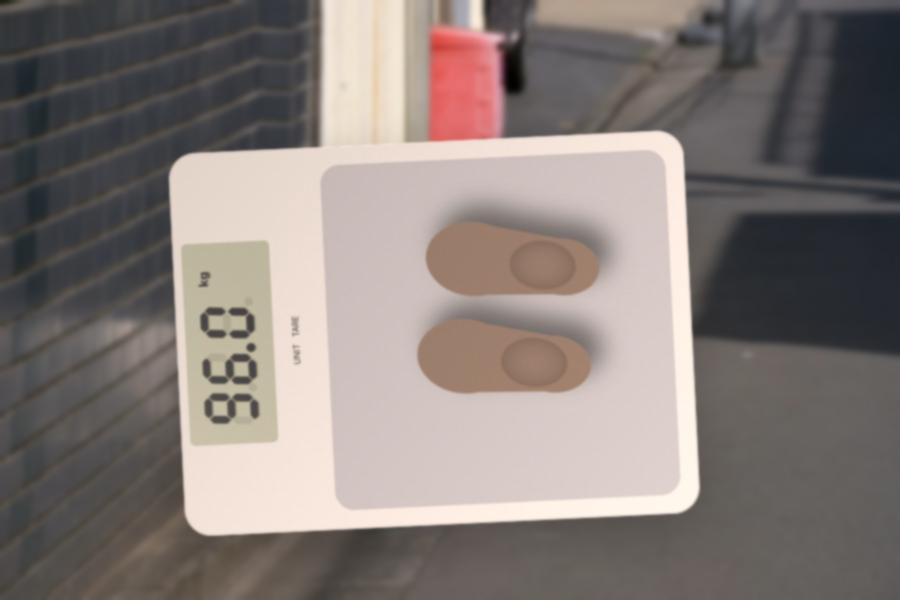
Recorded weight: 96.0 kg
